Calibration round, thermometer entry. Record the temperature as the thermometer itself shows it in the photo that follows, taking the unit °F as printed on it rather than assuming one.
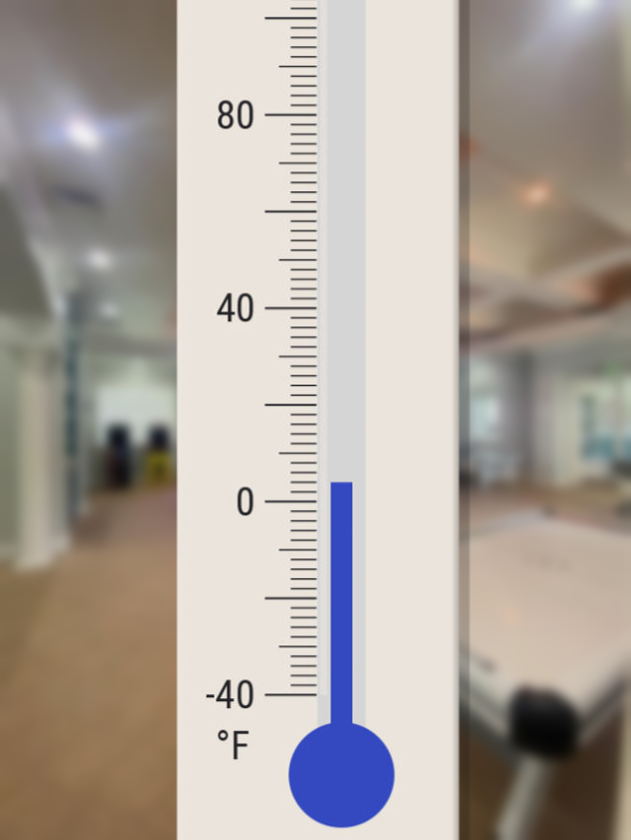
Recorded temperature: 4 °F
